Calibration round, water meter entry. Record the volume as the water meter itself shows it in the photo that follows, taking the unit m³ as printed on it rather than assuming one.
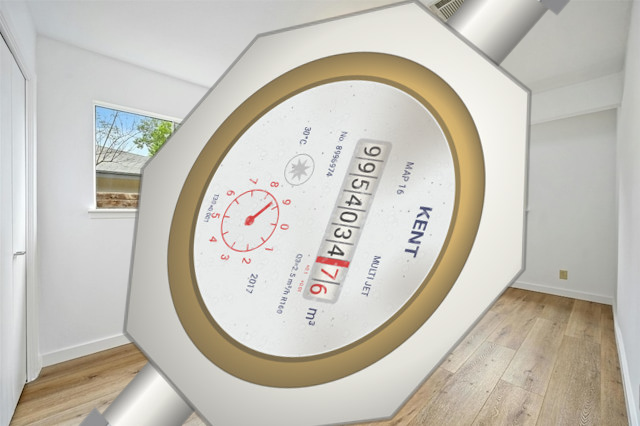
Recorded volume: 9954034.758 m³
